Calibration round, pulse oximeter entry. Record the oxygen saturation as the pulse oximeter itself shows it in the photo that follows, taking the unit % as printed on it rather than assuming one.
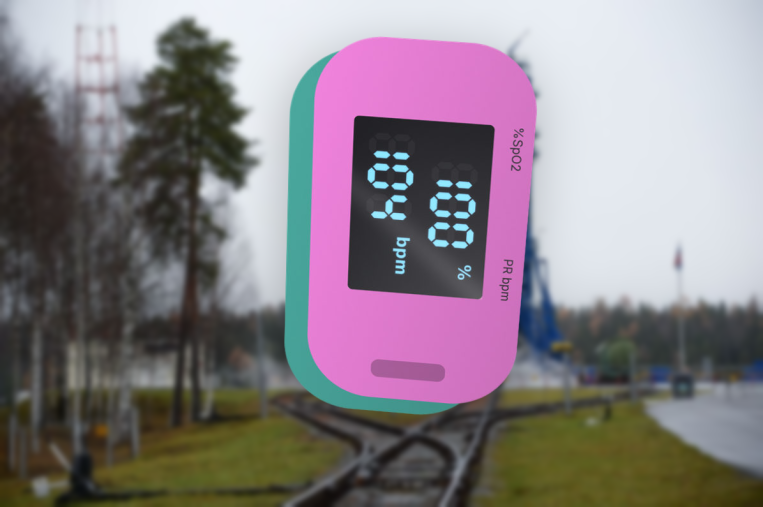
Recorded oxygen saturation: 100 %
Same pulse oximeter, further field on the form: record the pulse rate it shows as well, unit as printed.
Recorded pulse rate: 104 bpm
